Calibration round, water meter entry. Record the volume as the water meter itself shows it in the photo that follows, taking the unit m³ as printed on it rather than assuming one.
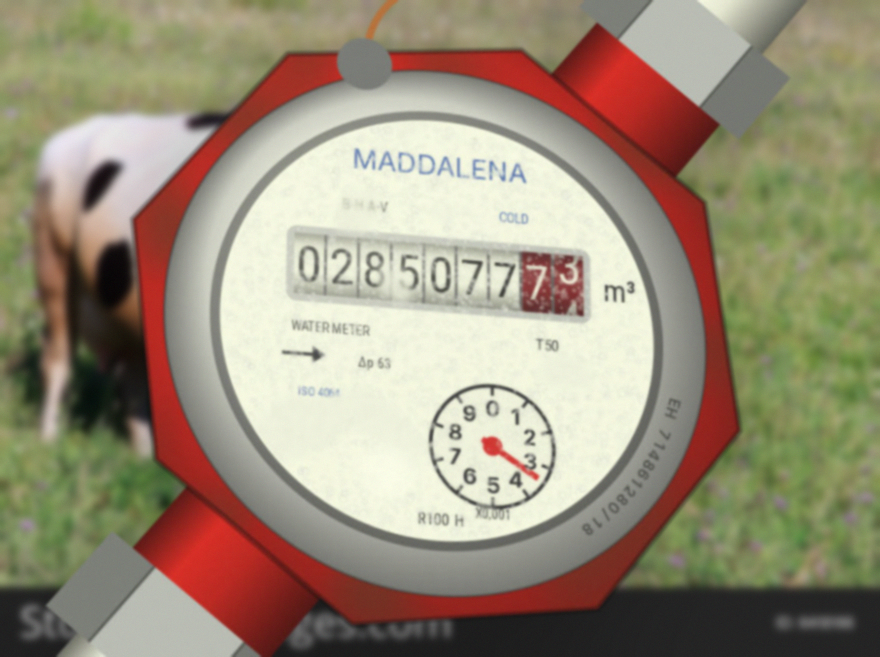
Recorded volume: 285077.733 m³
